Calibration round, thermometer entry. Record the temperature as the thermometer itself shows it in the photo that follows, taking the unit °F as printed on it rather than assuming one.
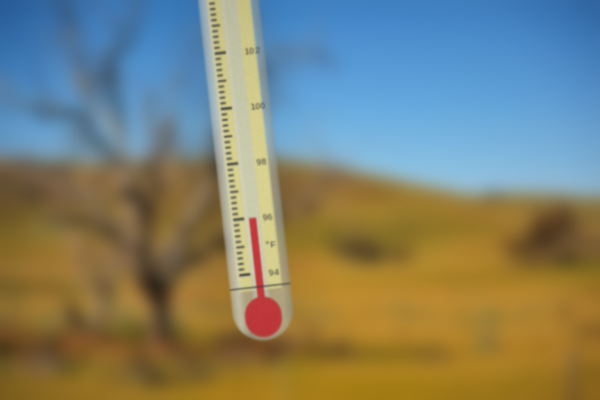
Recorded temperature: 96 °F
